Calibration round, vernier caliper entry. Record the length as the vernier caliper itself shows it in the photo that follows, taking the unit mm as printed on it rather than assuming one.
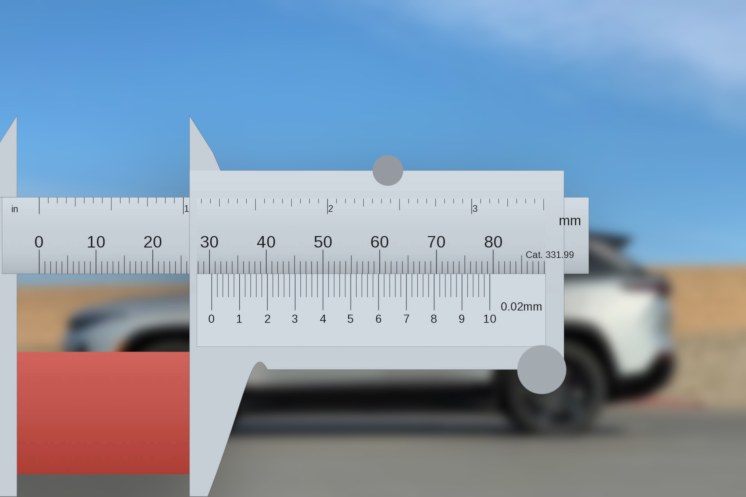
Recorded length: 30.4 mm
